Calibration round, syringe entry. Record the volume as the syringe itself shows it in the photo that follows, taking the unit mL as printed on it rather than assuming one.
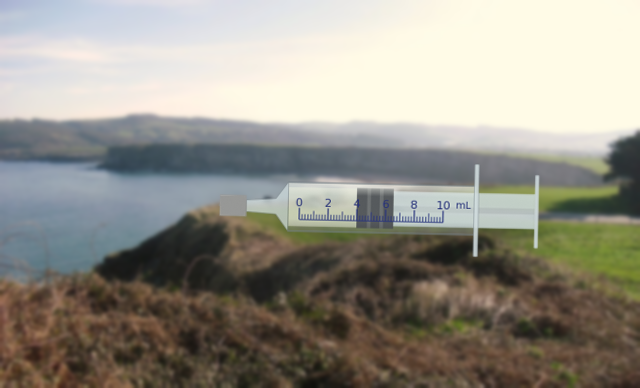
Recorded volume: 4 mL
